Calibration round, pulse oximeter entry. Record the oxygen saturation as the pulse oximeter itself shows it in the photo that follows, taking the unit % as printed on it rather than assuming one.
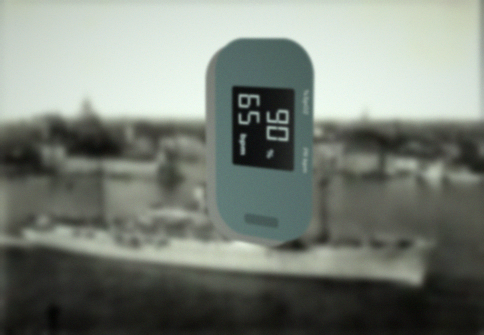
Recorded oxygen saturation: 90 %
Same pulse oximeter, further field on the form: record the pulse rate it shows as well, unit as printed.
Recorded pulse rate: 65 bpm
